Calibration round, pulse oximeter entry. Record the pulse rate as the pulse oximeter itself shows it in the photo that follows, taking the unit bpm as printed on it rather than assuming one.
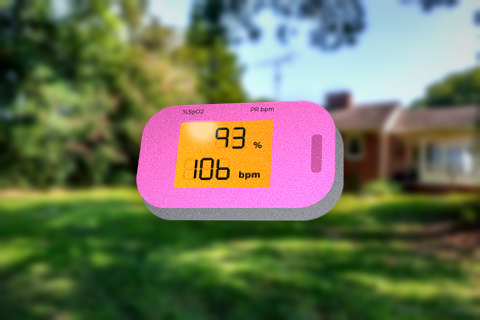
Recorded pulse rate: 106 bpm
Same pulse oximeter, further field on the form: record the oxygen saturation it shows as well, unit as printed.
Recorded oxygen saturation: 93 %
